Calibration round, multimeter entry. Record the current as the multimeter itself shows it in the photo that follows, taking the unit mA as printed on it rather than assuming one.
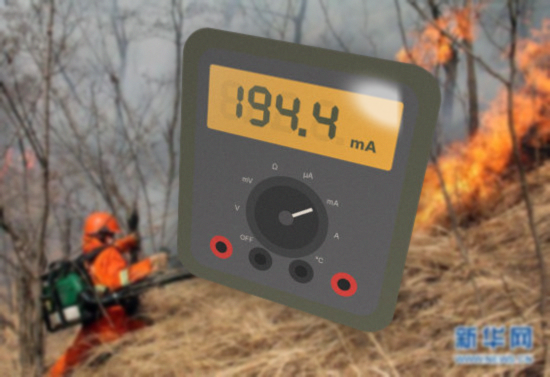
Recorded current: 194.4 mA
